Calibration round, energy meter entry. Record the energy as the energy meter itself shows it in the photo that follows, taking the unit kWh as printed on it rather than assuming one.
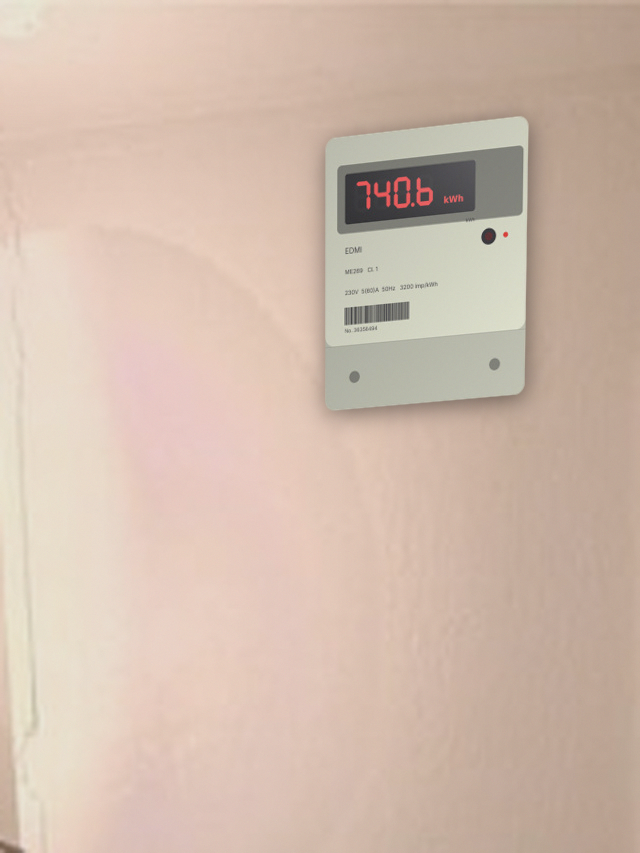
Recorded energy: 740.6 kWh
